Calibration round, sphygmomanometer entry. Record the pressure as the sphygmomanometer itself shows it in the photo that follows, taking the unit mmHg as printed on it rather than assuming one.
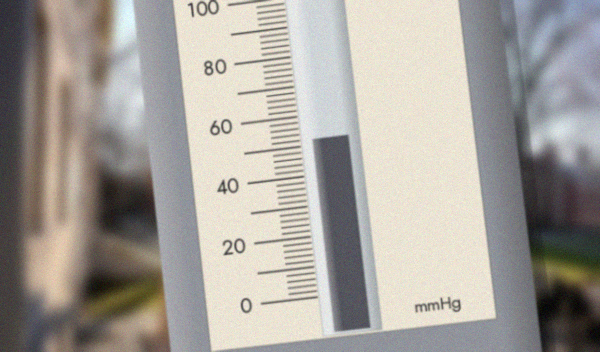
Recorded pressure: 52 mmHg
